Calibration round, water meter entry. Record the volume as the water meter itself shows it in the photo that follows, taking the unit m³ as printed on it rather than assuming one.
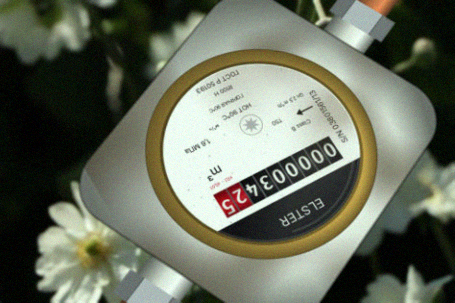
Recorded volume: 34.25 m³
